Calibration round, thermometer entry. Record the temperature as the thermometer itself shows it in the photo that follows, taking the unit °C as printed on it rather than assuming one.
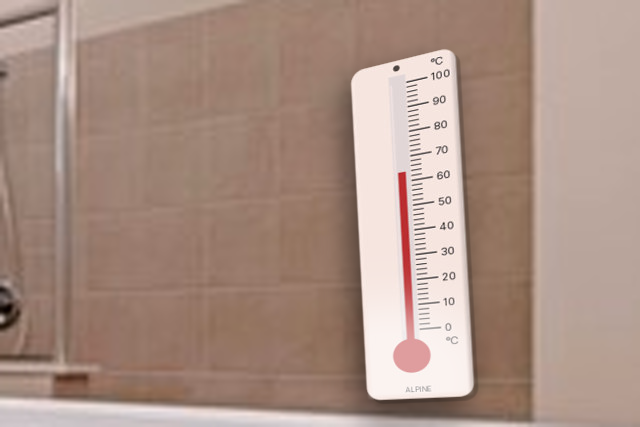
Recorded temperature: 64 °C
